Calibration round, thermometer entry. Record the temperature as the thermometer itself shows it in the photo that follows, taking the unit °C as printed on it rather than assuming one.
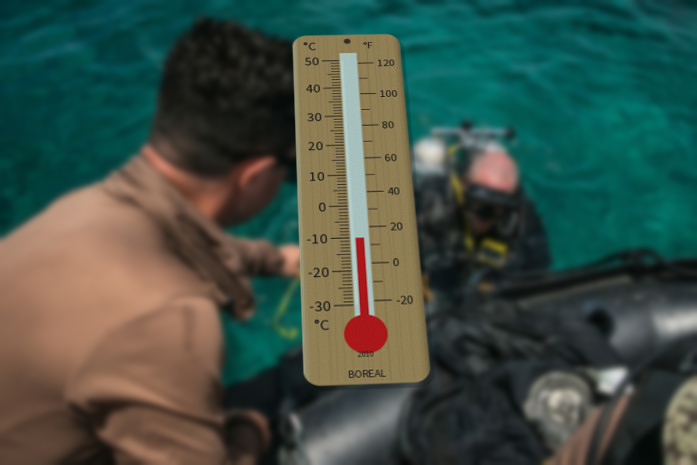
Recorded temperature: -10 °C
